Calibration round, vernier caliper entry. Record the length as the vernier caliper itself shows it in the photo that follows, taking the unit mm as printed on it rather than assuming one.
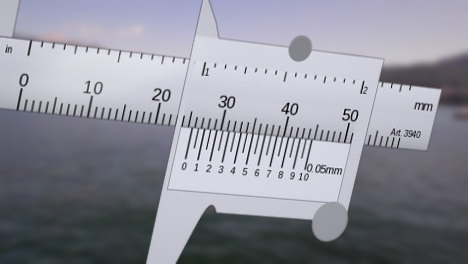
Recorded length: 25.6 mm
